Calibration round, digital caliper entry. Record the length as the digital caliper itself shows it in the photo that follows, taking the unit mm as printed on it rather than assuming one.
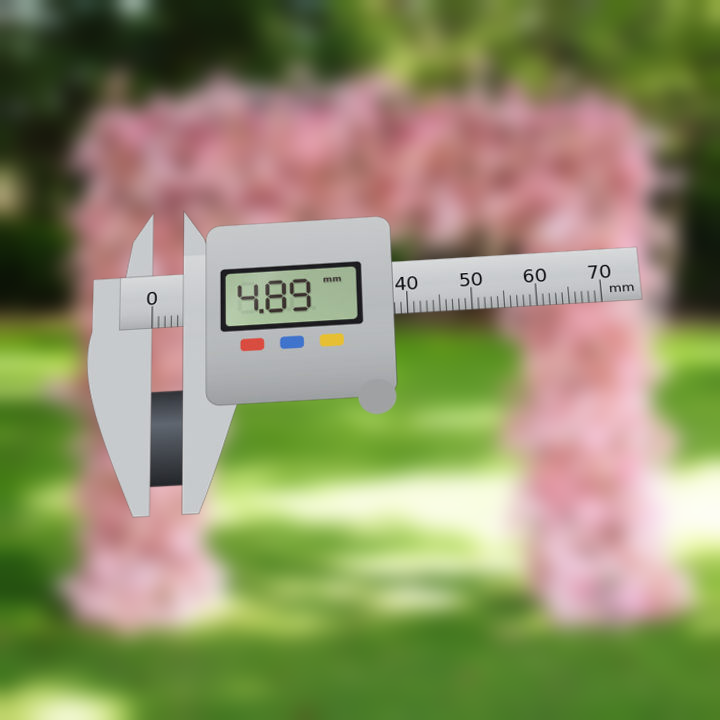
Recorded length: 4.89 mm
